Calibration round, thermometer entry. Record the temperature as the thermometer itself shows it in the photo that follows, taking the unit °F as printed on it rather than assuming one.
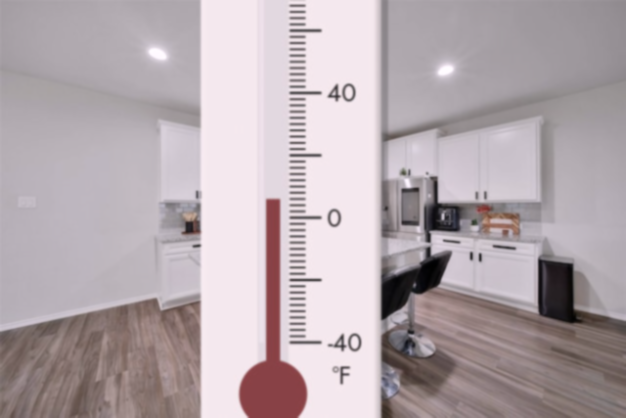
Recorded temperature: 6 °F
